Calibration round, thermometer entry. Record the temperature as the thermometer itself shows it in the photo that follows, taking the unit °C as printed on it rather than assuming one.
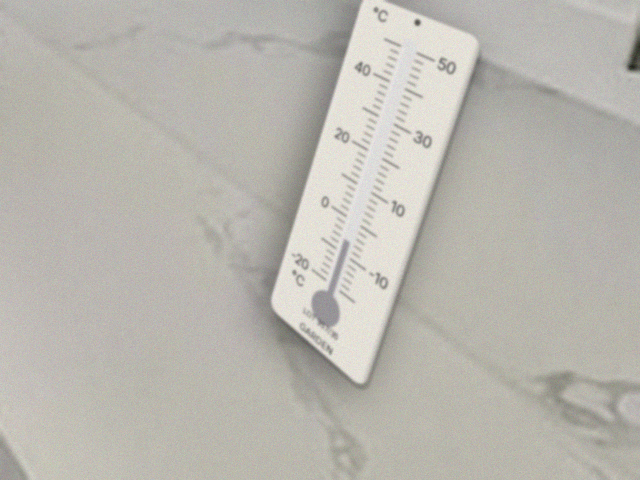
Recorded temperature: -6 °C
